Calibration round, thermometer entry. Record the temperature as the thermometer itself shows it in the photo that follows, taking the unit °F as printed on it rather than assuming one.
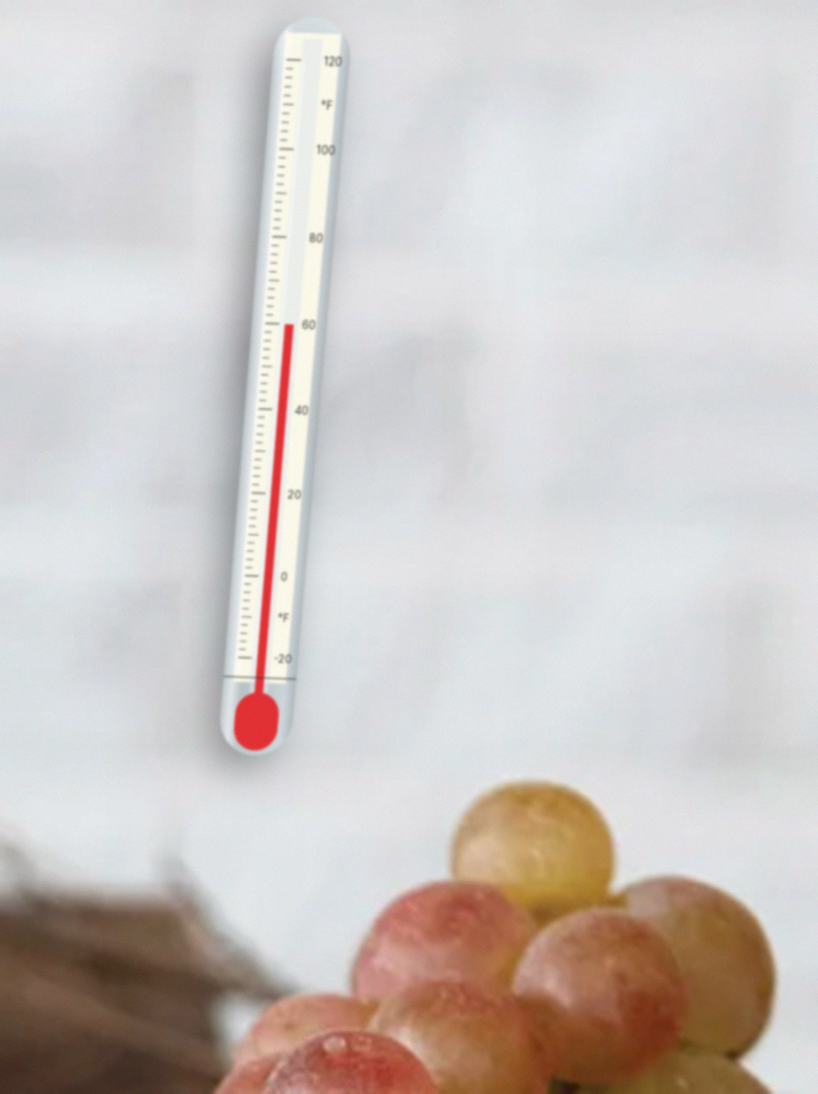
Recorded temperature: 60 °F
